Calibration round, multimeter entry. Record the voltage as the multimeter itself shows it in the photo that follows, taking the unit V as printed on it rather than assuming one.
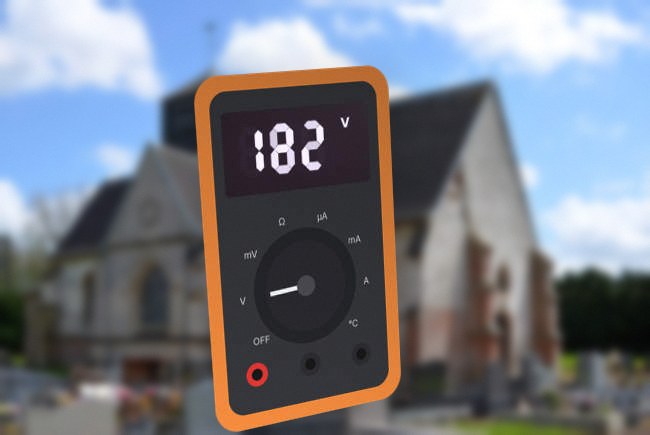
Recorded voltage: 182 V
